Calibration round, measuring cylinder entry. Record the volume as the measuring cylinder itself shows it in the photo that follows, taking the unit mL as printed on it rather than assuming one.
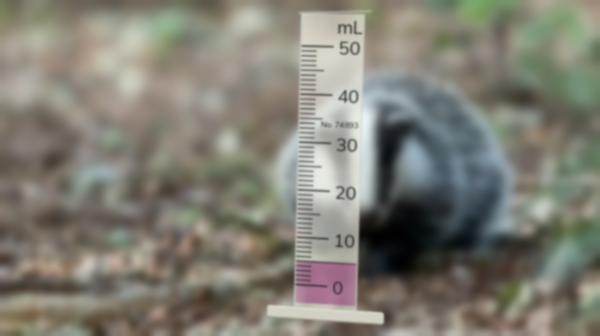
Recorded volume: 5 mL
